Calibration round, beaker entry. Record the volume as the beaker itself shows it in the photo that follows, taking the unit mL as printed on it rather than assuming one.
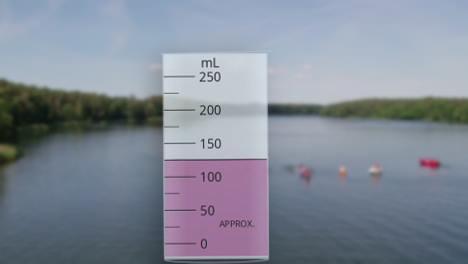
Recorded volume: 125 mL
